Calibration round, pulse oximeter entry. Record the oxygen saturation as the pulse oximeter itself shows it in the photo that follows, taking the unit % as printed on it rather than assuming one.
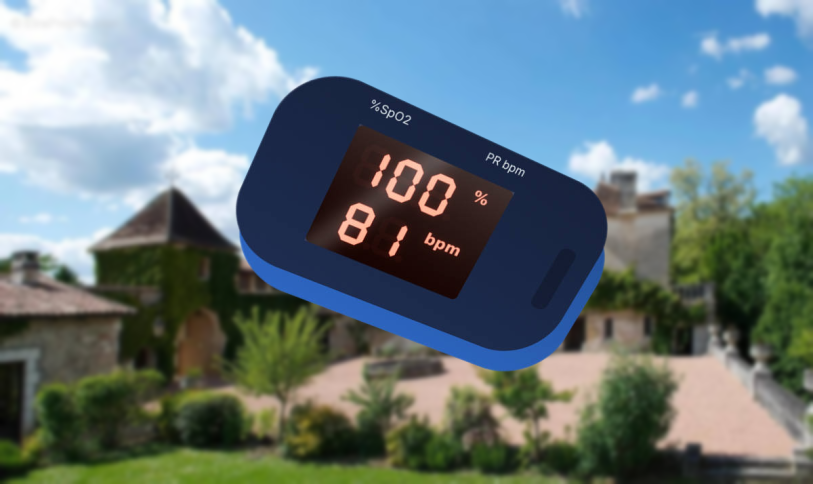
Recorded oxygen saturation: 100 %
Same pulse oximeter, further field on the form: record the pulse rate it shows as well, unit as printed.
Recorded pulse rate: 81 bpm
